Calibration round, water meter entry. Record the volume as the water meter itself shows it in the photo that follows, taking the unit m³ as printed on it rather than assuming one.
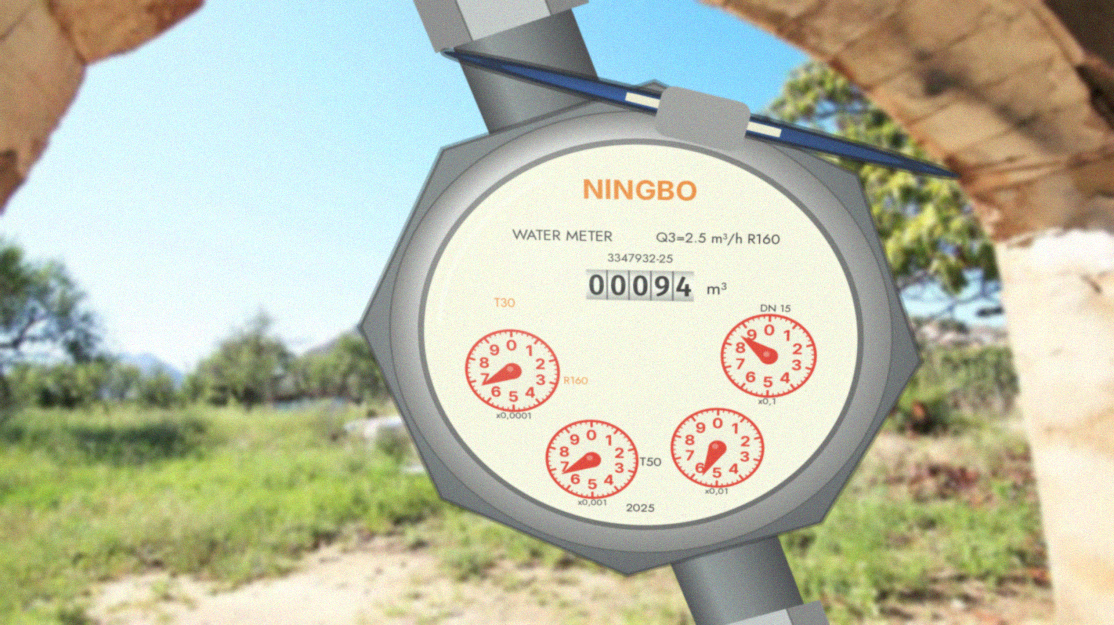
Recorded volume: 94.8566 m³
